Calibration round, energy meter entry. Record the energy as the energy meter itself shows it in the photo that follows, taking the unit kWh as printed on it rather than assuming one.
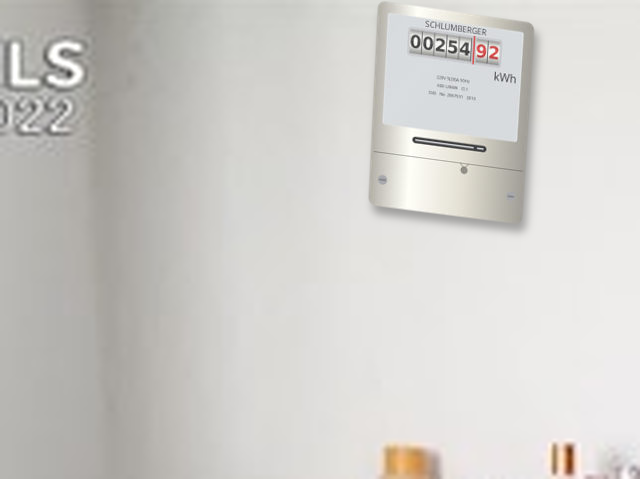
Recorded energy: 254.92 kWh
